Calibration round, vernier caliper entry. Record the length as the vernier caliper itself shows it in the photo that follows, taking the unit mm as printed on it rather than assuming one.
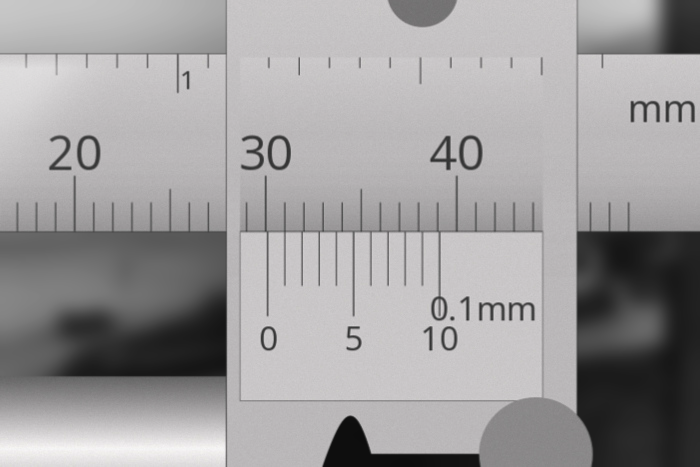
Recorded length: 30.1 mm
